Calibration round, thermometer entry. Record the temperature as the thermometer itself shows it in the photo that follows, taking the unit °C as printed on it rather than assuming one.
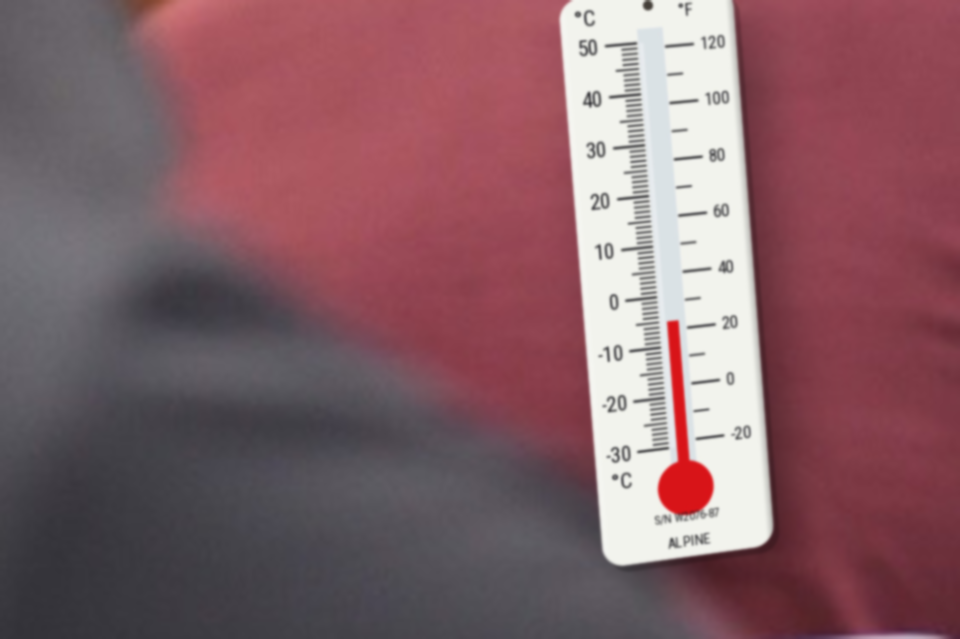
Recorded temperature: -5 °C
